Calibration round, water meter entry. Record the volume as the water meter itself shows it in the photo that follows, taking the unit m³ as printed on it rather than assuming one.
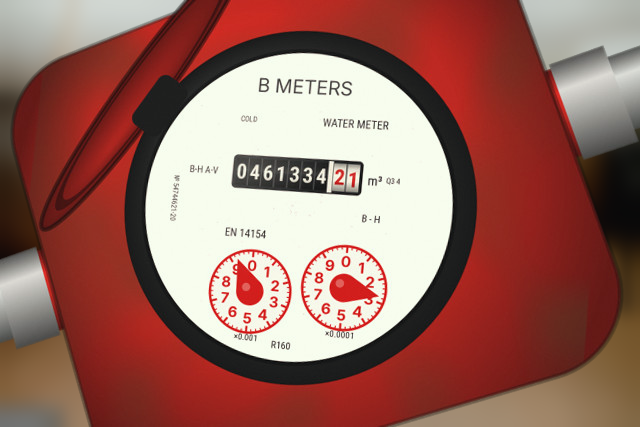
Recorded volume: 461334.2092 m³
